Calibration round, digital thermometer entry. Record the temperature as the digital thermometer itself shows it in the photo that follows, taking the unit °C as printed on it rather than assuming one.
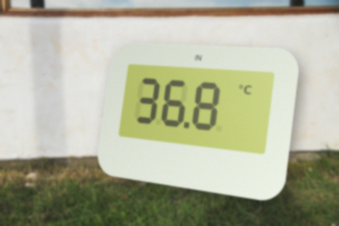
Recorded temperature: 36.8 °C
